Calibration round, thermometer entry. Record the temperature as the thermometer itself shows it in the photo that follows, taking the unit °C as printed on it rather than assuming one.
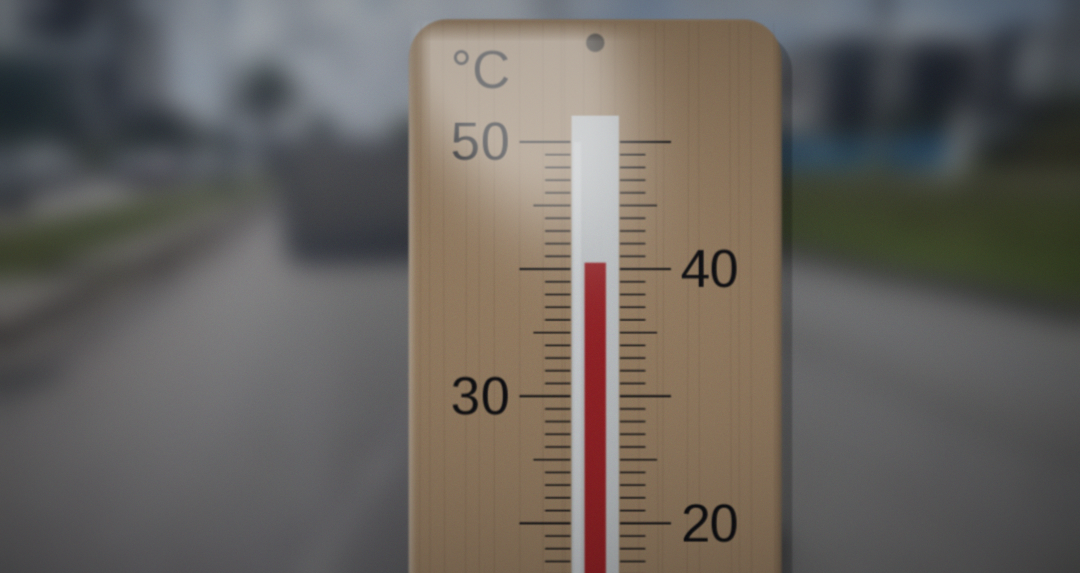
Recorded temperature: 40.5 °C
